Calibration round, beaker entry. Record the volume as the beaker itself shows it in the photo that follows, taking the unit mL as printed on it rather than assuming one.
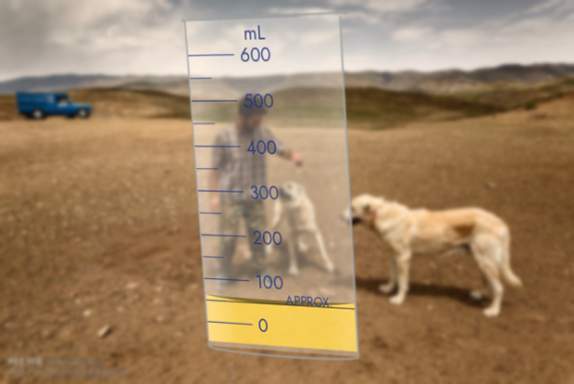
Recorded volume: 50 mL
